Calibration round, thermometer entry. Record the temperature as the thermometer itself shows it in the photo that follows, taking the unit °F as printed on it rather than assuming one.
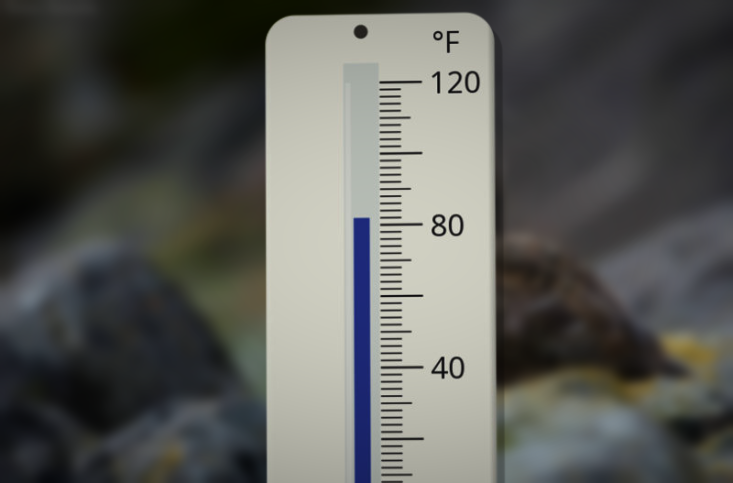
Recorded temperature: 82 °F
